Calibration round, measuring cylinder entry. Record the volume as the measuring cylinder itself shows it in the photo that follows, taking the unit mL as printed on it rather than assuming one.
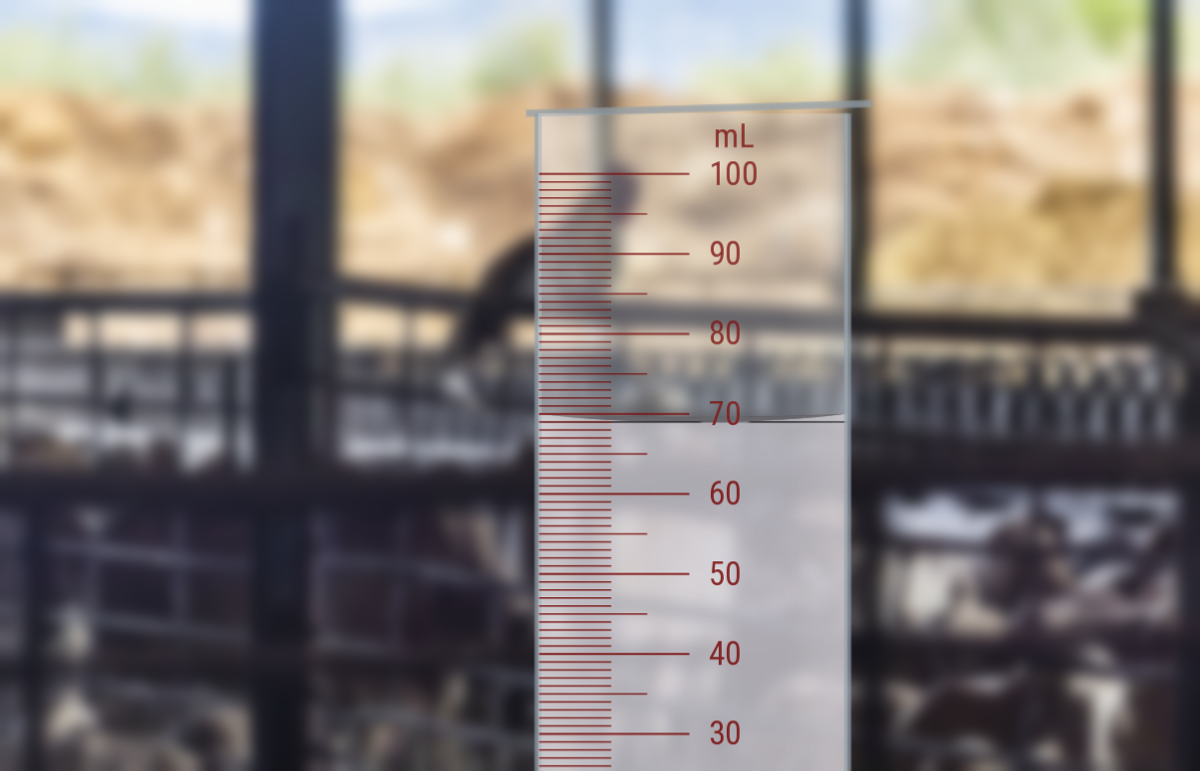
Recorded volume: 69 mL
